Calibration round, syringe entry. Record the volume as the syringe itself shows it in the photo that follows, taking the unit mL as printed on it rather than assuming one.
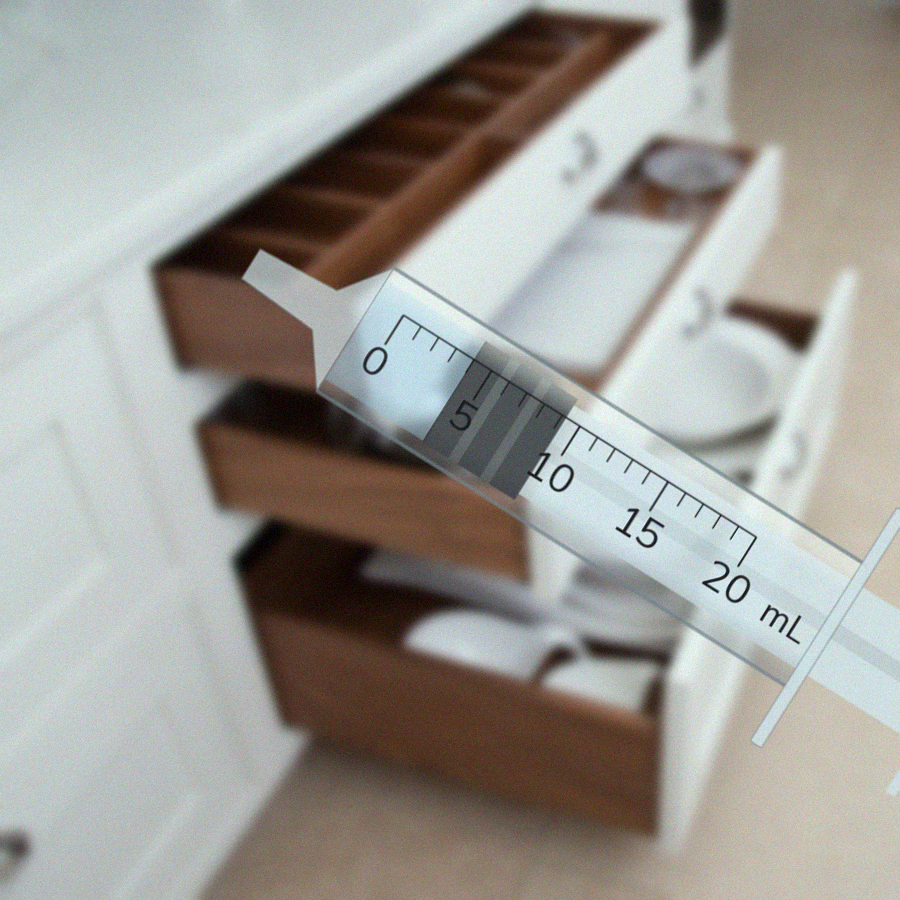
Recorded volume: 4 mL
